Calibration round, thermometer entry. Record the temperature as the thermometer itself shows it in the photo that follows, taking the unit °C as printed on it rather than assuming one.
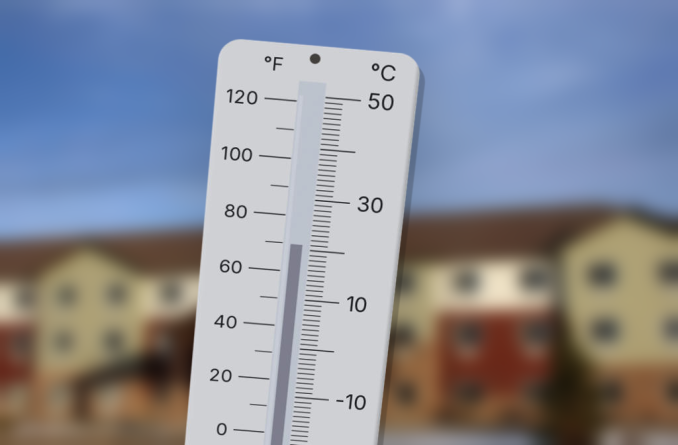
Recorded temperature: 21 °C
